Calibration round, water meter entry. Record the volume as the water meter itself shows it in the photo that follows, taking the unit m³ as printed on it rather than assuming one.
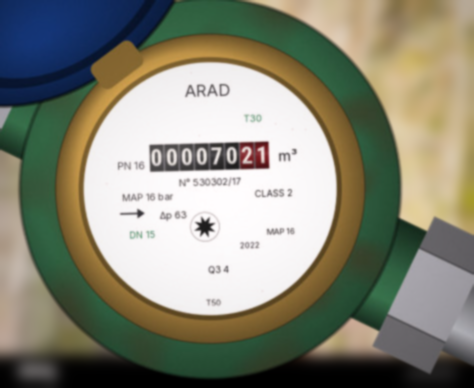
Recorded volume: 70.21 m³
